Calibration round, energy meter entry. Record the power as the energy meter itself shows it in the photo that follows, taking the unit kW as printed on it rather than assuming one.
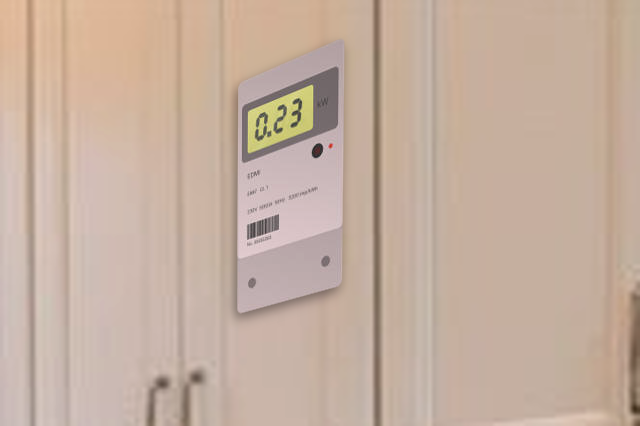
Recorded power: 0.23 kW
